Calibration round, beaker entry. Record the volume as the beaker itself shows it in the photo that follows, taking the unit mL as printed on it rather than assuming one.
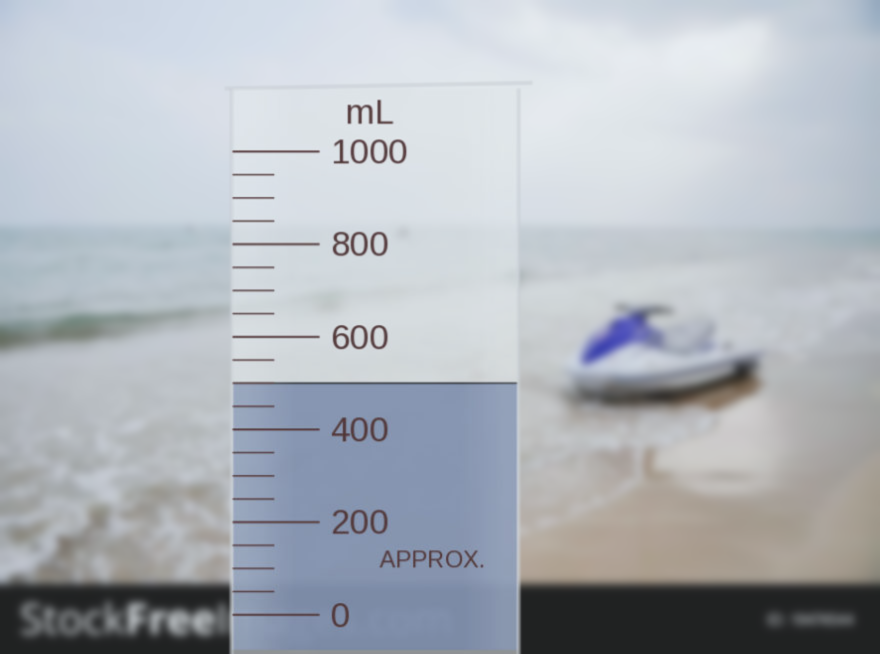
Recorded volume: 500 mL
